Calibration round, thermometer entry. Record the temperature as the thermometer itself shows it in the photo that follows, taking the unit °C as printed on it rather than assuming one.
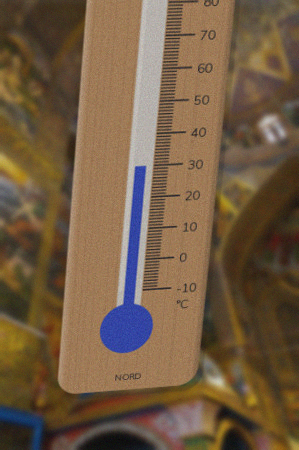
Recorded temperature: 30 °C
